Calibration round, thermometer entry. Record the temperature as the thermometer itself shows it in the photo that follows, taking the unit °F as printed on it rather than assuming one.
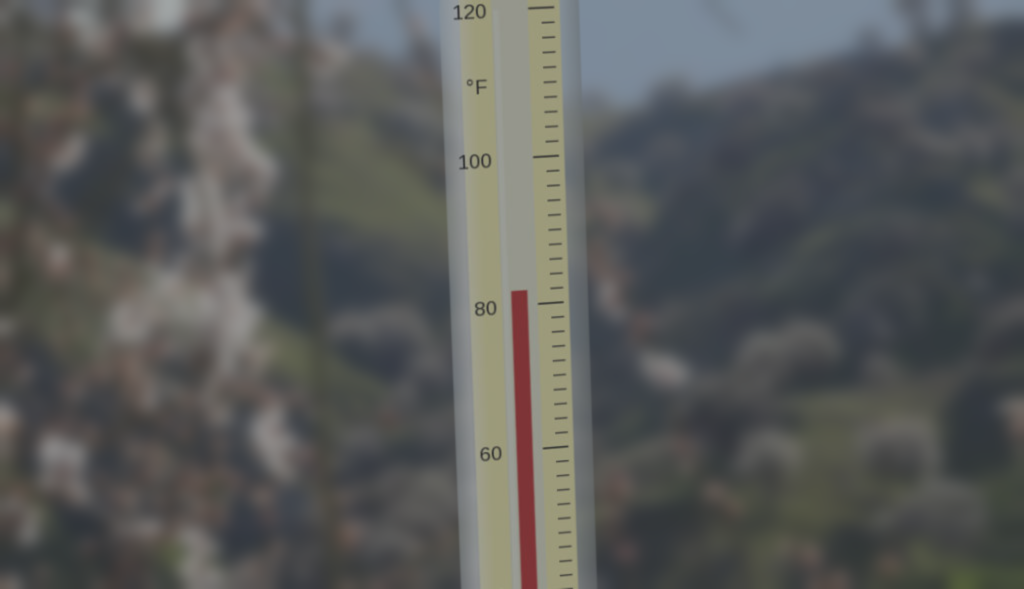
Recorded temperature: 82 °F
